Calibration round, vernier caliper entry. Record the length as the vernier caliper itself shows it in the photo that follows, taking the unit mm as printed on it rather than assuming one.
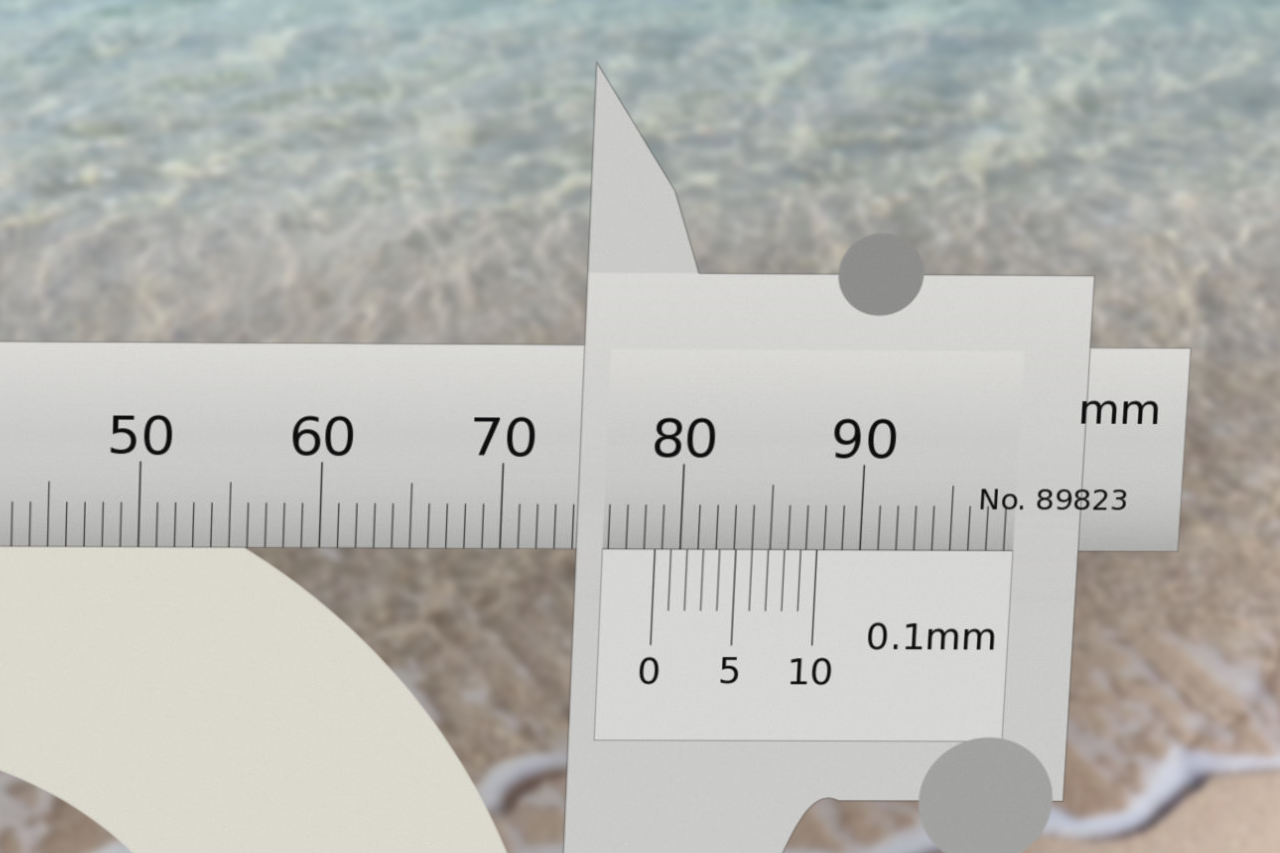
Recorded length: 78.6 mm
